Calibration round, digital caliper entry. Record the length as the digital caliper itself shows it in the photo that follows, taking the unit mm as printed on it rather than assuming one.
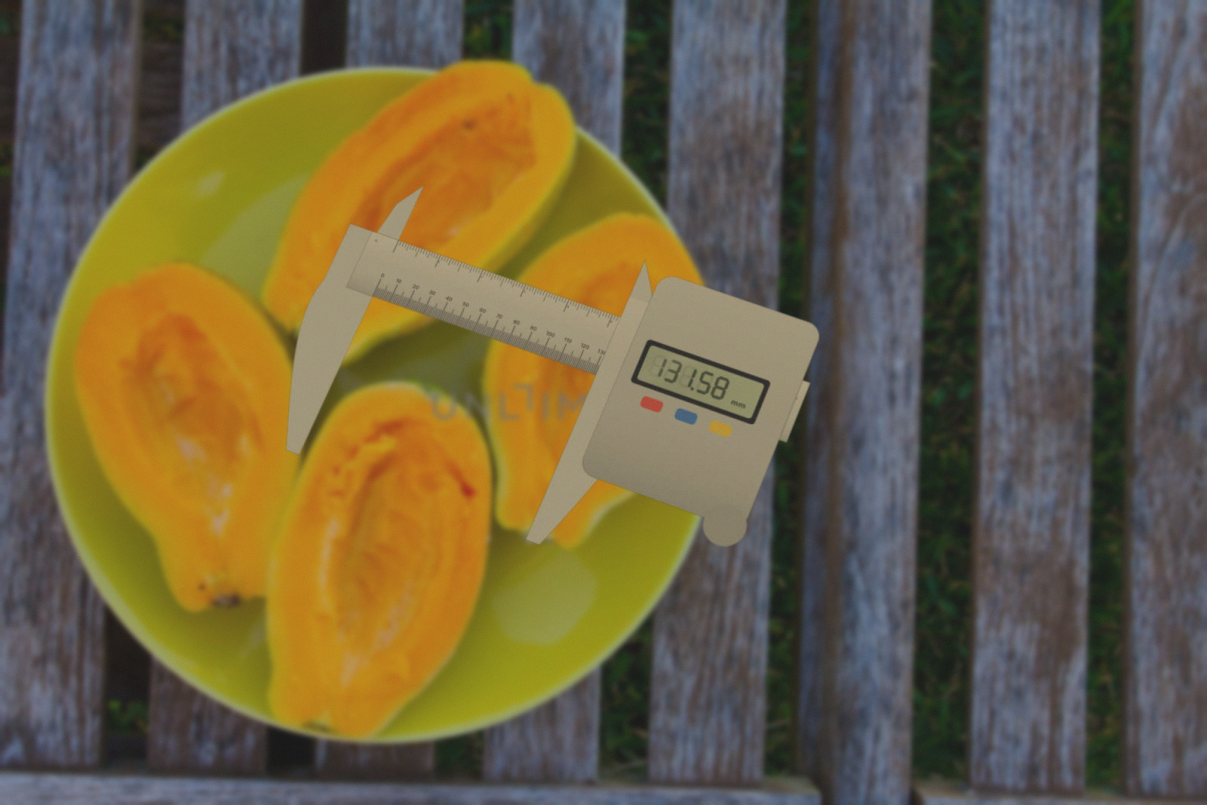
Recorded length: 131.58 mm
